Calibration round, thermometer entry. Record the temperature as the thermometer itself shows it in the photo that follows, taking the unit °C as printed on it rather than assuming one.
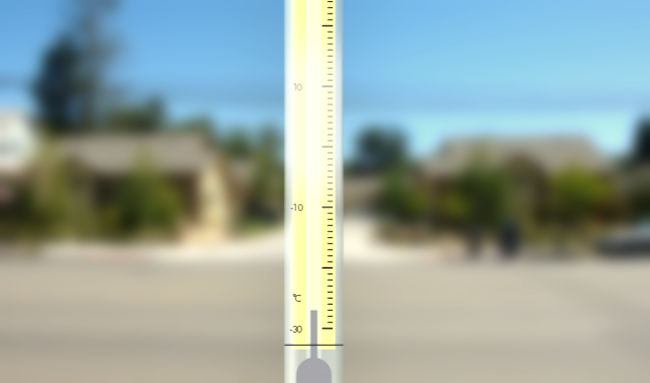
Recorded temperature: -27 °C
